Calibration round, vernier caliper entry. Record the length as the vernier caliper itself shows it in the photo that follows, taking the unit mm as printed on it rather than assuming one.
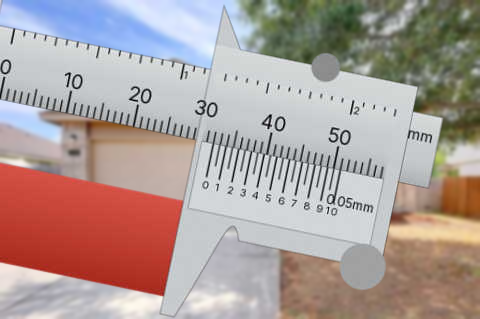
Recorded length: 32.0 mm
